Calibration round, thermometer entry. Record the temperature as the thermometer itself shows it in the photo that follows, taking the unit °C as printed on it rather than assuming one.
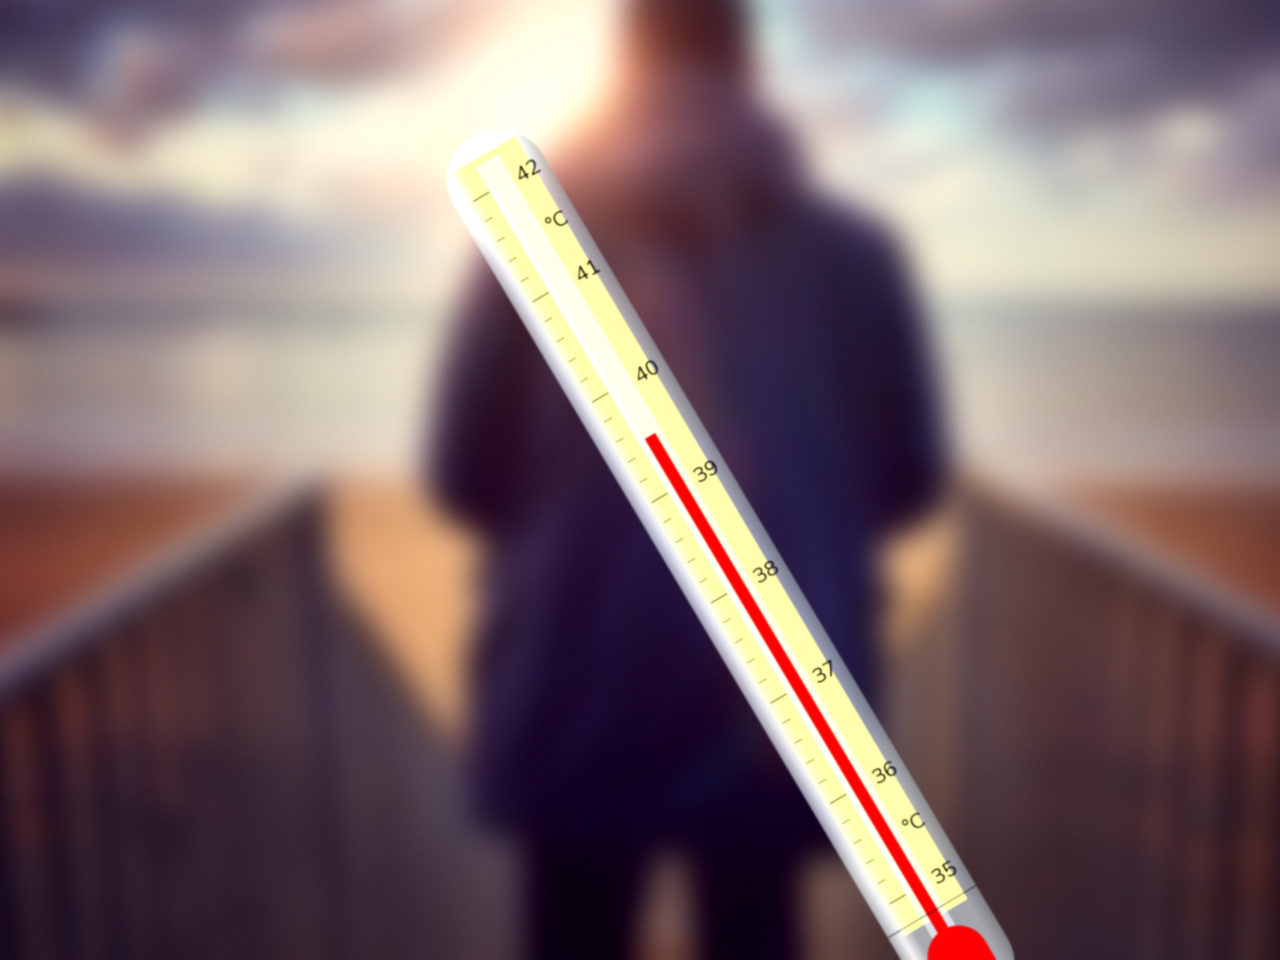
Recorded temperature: 39.5 °C
